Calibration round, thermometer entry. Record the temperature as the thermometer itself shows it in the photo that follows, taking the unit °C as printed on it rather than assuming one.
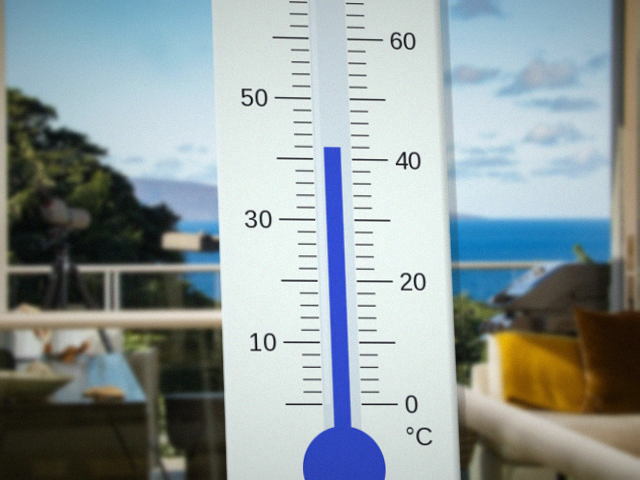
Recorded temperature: 42 °C
